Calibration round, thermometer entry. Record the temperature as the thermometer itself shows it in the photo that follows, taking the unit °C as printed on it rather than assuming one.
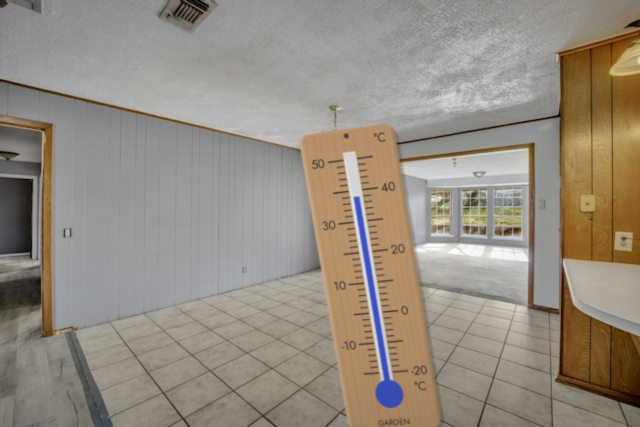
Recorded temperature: 38 °C
